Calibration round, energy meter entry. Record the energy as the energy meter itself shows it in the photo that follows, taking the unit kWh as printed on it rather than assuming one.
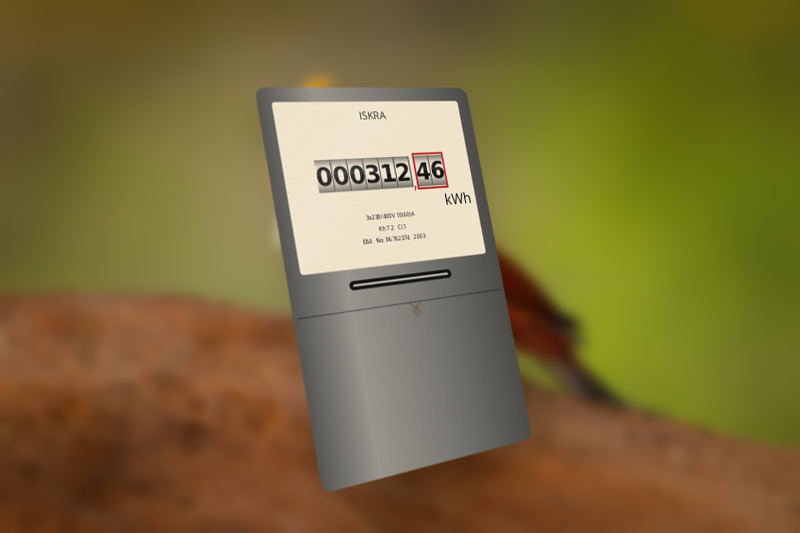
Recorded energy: 312.46 kWh
